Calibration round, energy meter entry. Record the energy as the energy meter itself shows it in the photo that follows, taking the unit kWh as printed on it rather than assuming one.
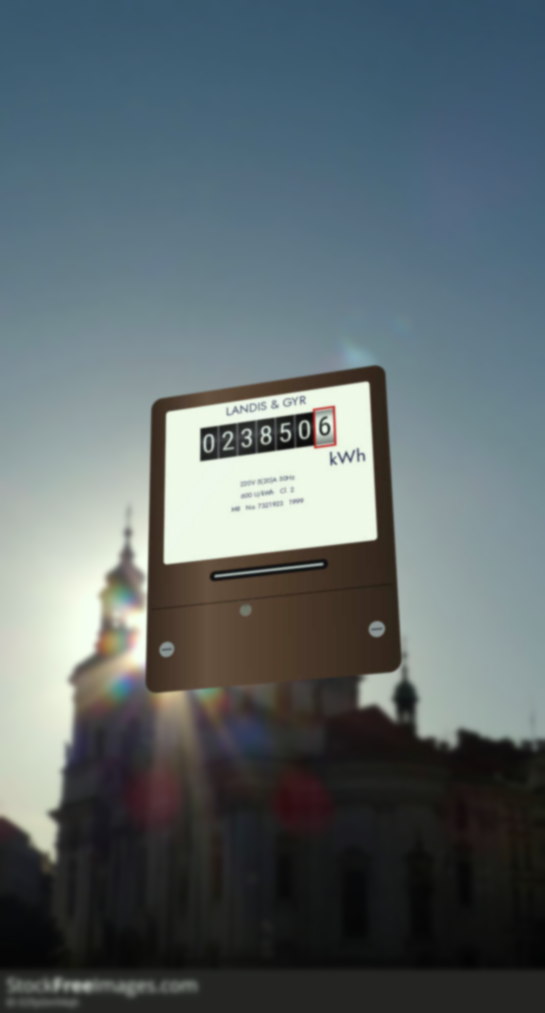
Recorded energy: 23850.6 kWh
